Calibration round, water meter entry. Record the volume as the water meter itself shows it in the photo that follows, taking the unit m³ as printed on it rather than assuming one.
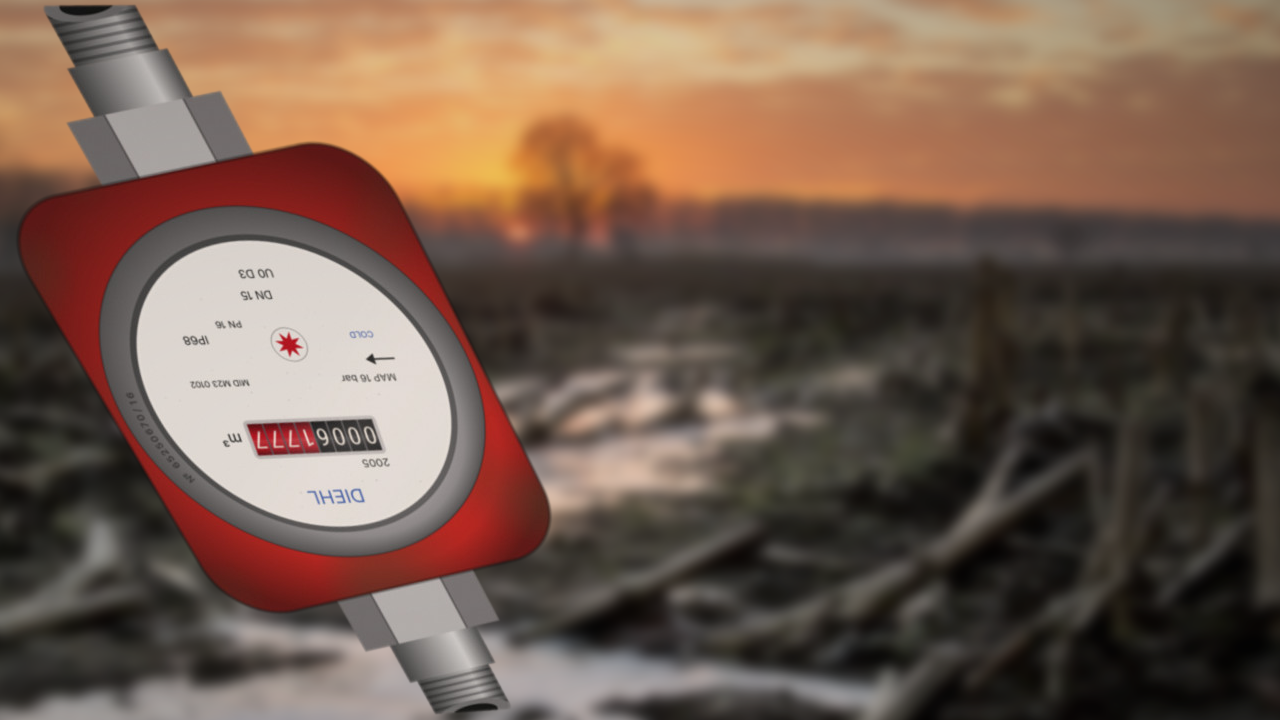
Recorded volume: 6.1777 m³
